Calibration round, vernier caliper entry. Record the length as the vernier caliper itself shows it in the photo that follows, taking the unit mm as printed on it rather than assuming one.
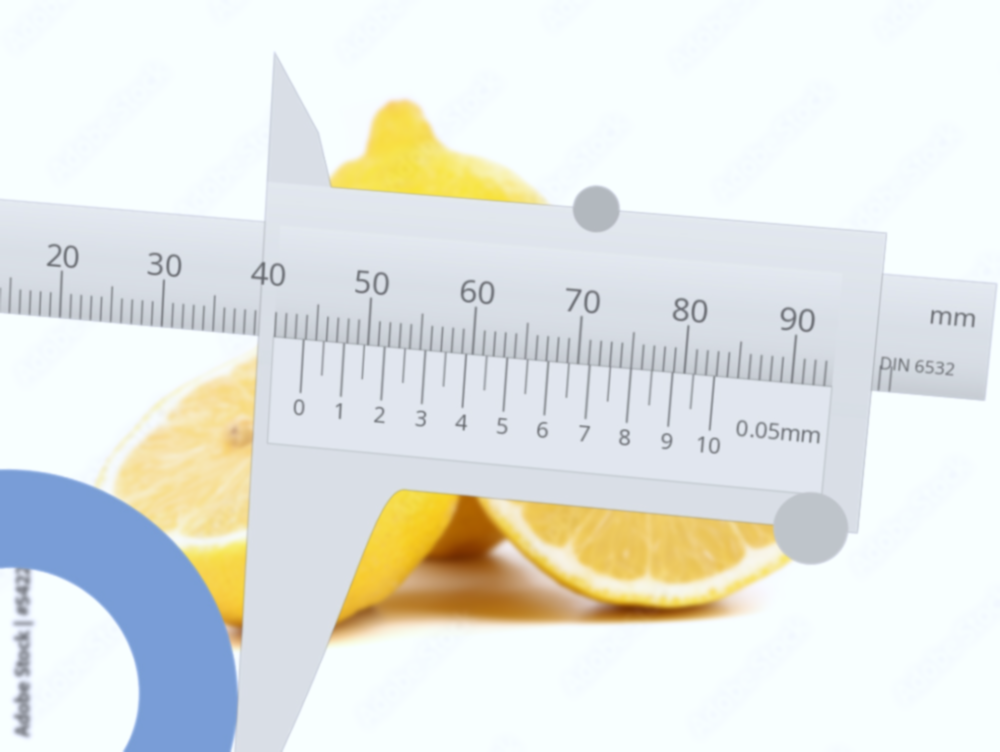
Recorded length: 43.8 mm
